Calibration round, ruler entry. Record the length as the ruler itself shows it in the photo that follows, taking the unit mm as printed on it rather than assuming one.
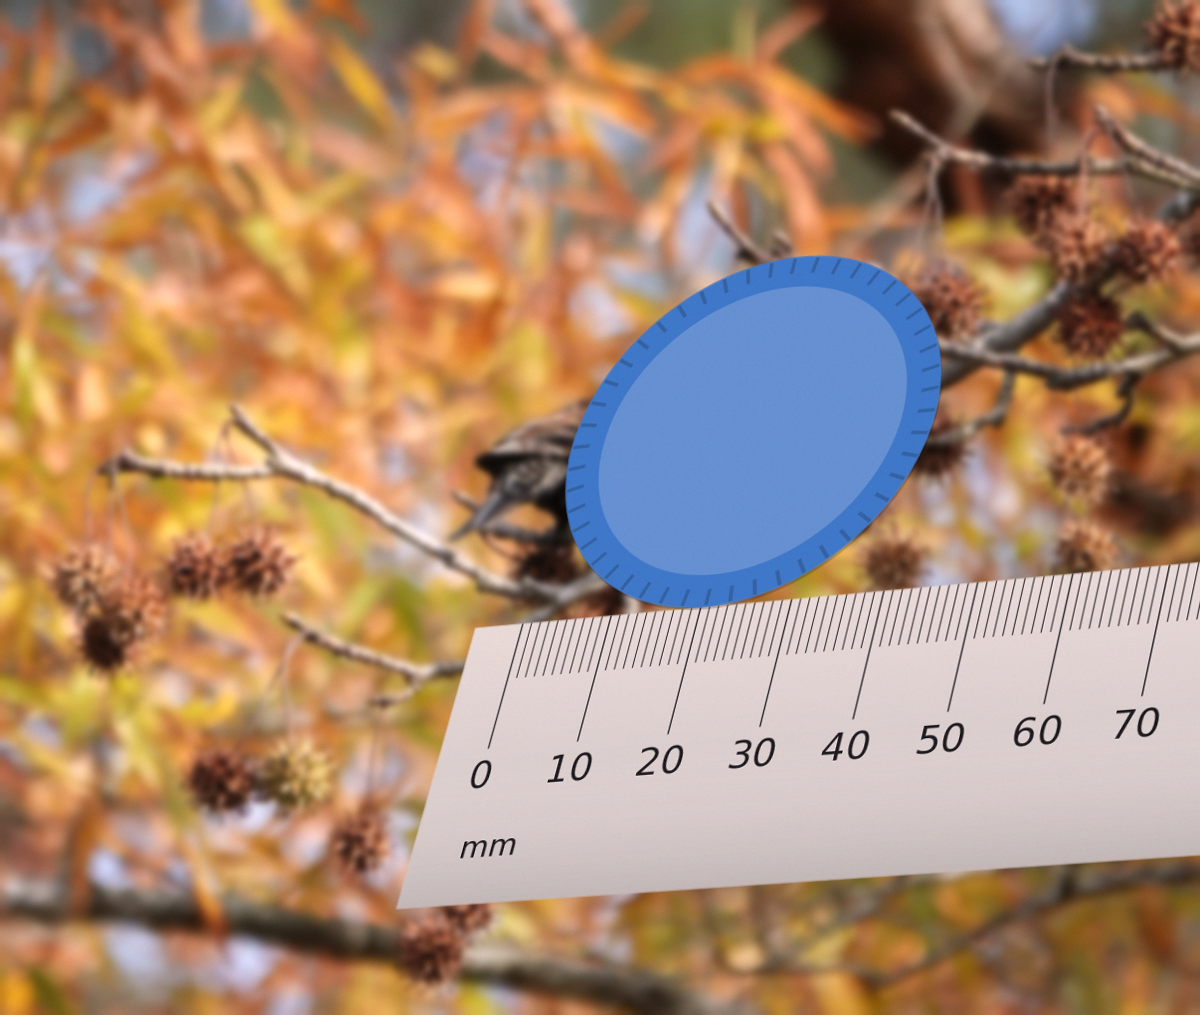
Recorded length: 41 mm
